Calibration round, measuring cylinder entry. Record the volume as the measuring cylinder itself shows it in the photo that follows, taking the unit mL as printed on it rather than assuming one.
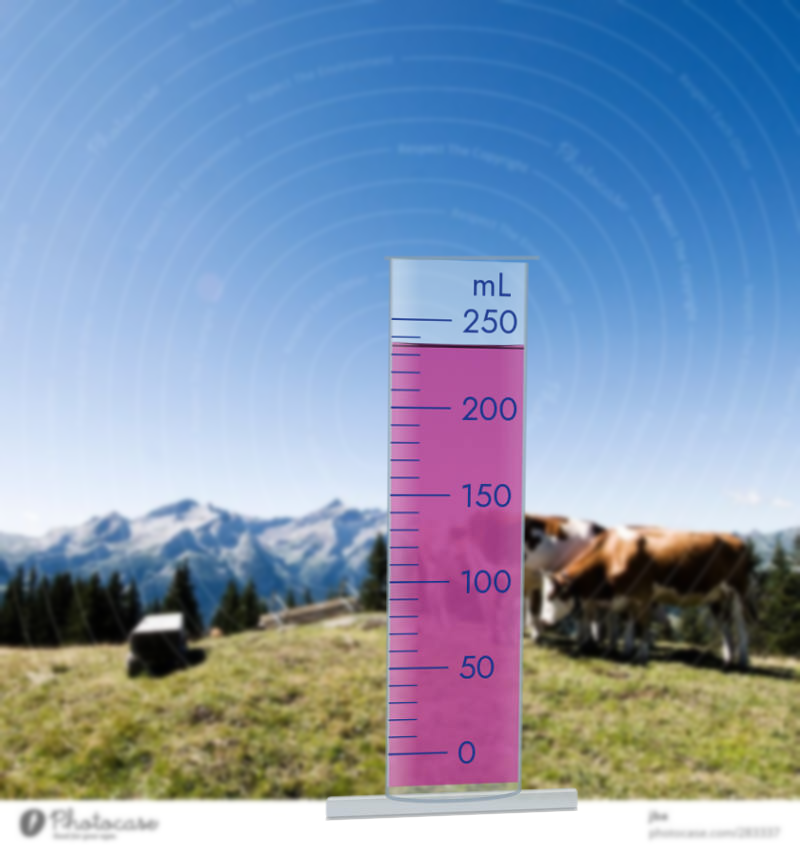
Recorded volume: 235 mL
